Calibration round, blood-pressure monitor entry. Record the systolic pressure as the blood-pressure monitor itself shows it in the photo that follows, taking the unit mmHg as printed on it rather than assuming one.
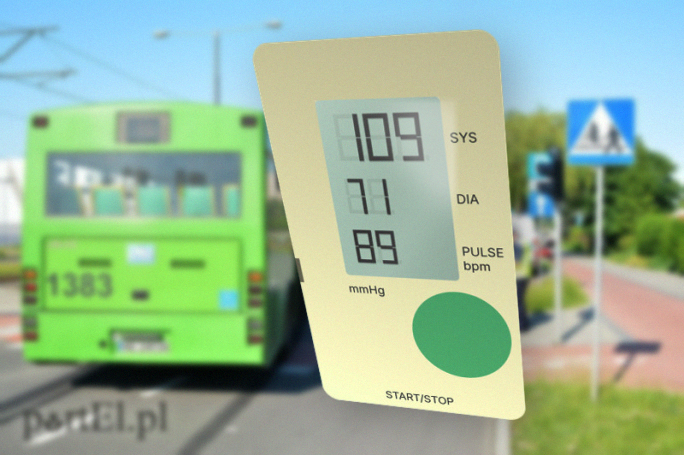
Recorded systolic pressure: 109 mmHg
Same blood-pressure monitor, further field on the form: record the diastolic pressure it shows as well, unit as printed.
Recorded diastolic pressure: 71 mmHg
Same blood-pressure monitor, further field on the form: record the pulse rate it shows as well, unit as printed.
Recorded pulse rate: 89 bpm
